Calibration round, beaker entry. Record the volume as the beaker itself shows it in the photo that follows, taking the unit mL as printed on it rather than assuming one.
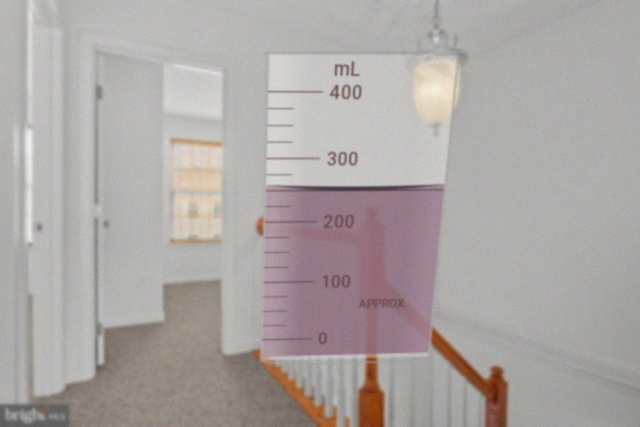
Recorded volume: 250 mL
